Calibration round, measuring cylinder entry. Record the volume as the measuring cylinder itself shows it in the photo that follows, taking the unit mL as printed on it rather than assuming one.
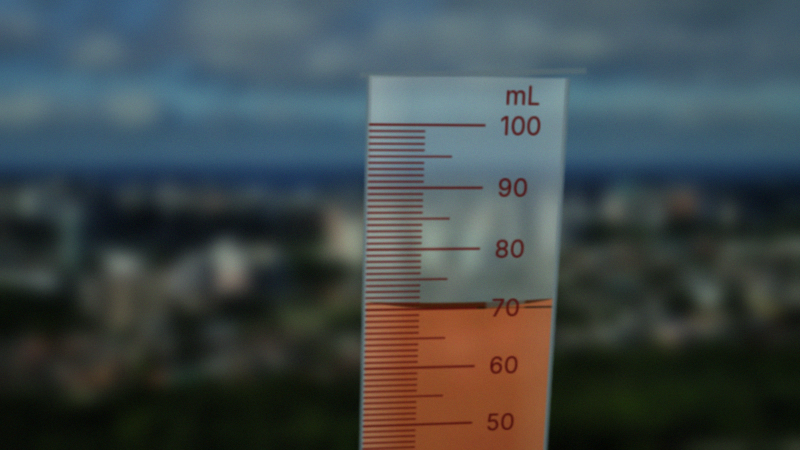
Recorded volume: 70 mL
